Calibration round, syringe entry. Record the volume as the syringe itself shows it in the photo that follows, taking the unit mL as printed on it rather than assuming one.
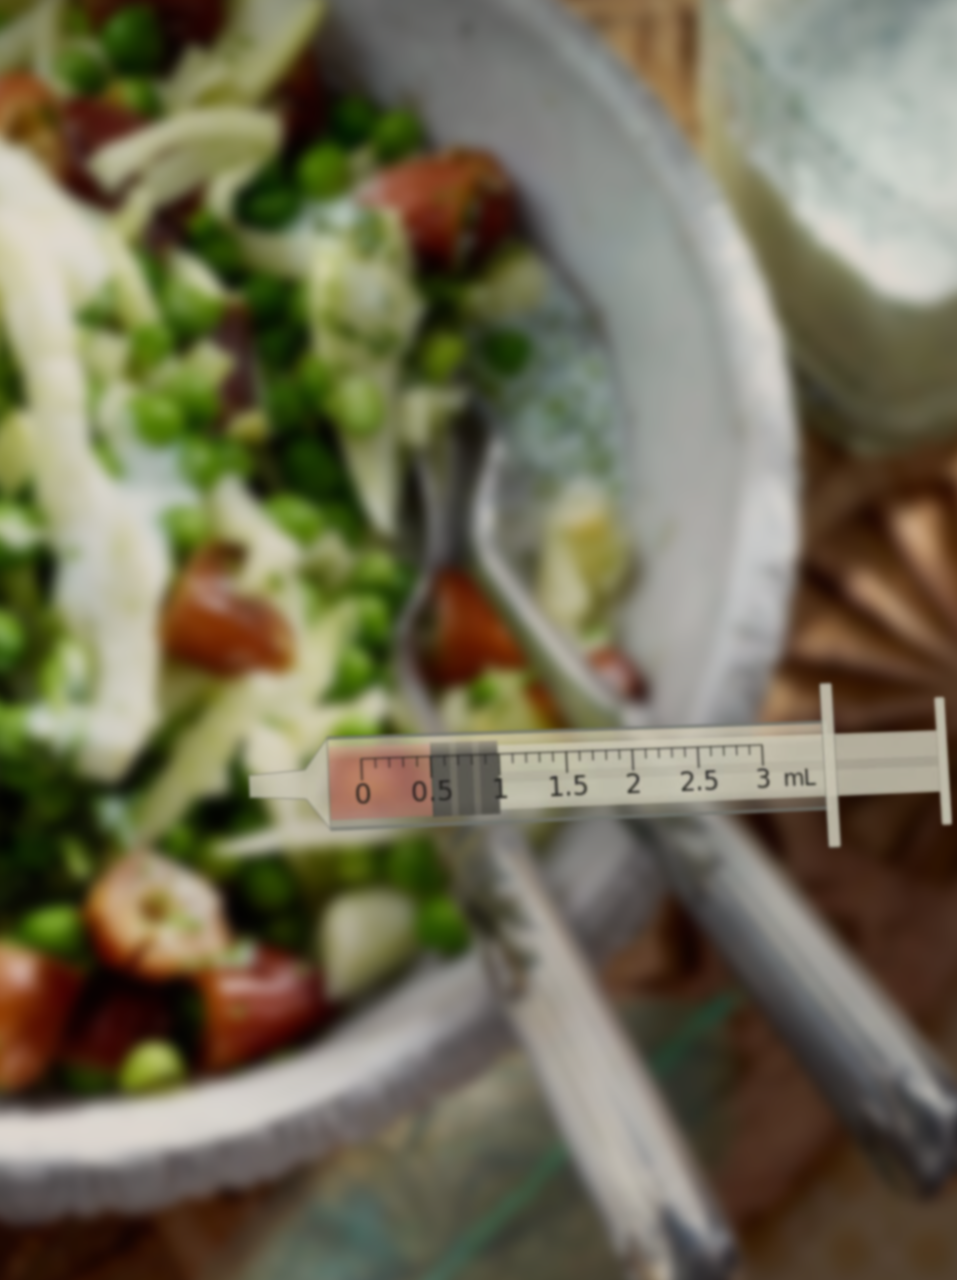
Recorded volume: 0.5 mL
